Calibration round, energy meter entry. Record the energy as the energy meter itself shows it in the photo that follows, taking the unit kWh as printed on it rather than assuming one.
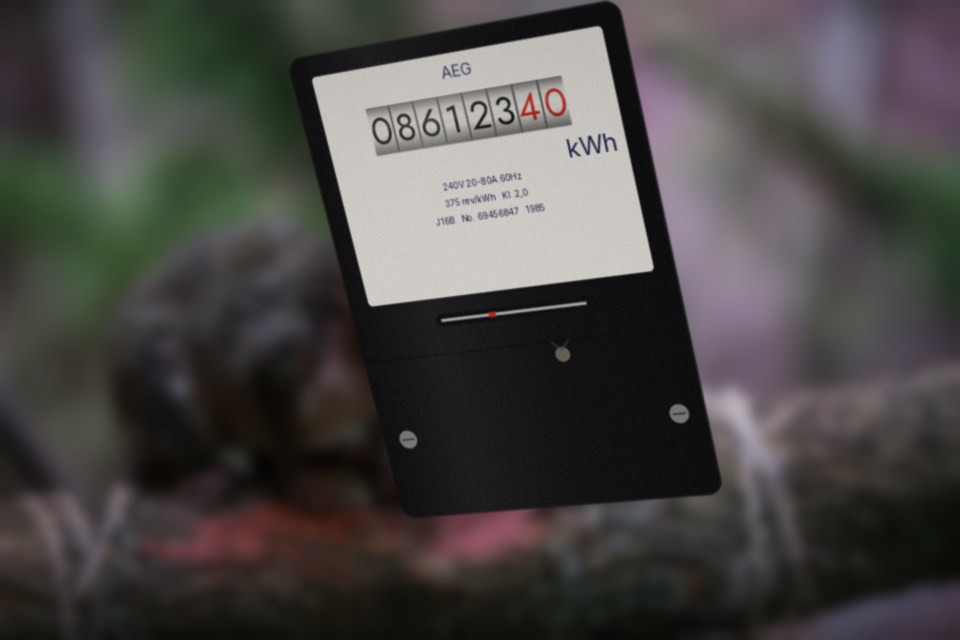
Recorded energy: 86123.40 kWh
